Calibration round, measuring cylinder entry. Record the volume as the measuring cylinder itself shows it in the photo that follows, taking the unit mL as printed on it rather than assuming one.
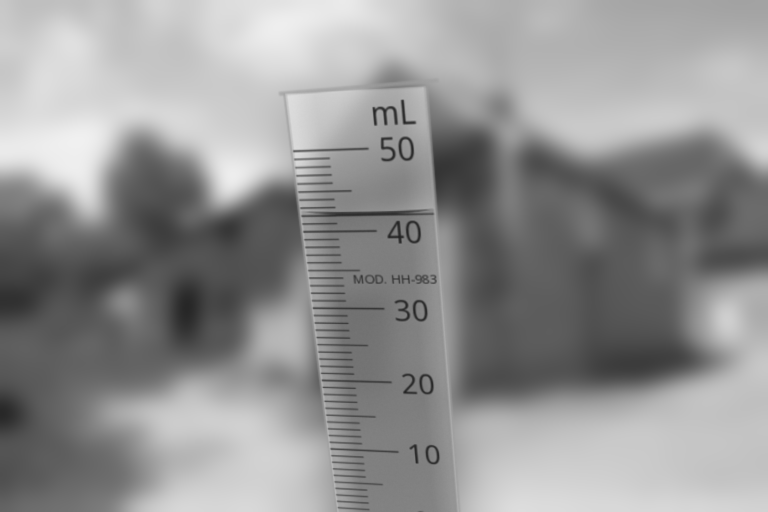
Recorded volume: 42 mL
